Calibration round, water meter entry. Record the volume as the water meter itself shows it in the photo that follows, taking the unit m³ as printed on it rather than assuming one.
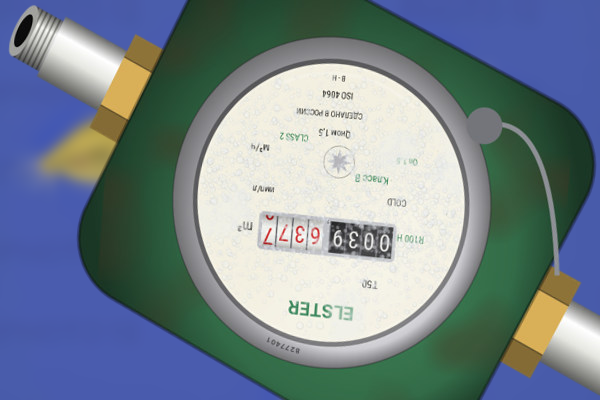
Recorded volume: 39.6377 m³
